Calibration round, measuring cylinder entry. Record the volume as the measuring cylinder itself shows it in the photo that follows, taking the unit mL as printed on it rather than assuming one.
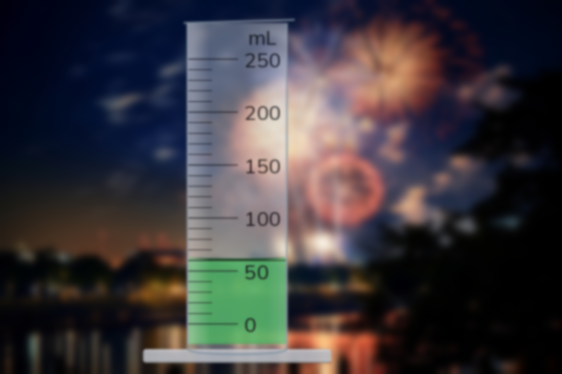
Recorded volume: 60 mL
